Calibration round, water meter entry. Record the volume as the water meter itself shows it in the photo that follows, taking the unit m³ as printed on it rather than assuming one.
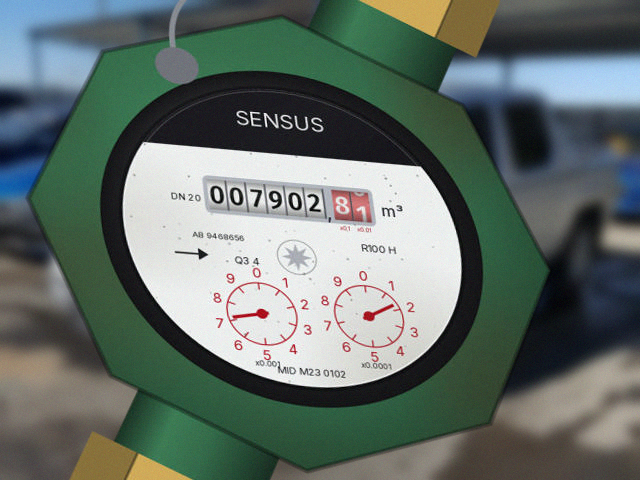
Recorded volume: 7902.8071 m³
